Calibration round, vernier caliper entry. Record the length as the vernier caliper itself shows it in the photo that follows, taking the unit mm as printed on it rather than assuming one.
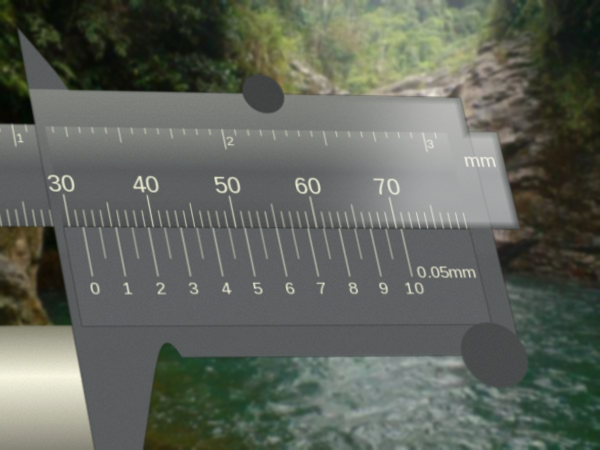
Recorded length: 31.6 mm
